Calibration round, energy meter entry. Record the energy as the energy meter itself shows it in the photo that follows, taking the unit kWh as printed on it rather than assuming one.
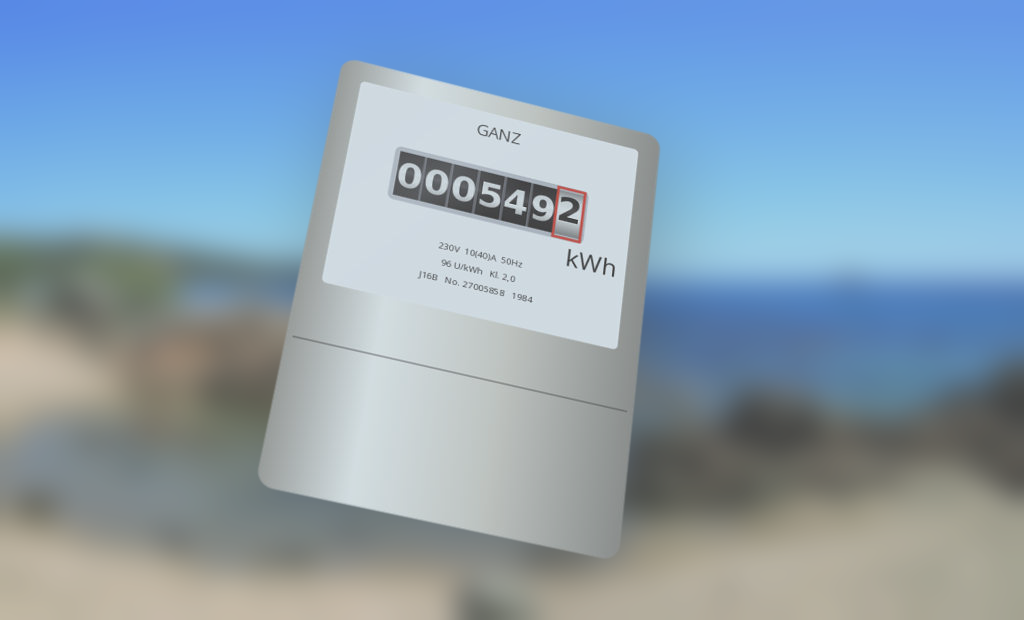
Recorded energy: 549.2 kWh
